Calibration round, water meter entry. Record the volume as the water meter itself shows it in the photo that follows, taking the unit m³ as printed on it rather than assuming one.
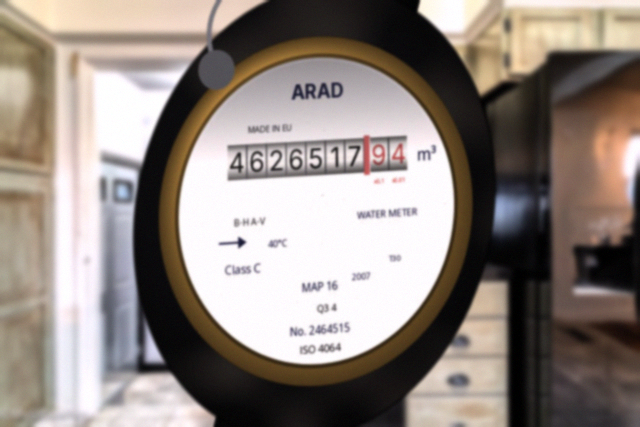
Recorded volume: 4626517.94 m³
